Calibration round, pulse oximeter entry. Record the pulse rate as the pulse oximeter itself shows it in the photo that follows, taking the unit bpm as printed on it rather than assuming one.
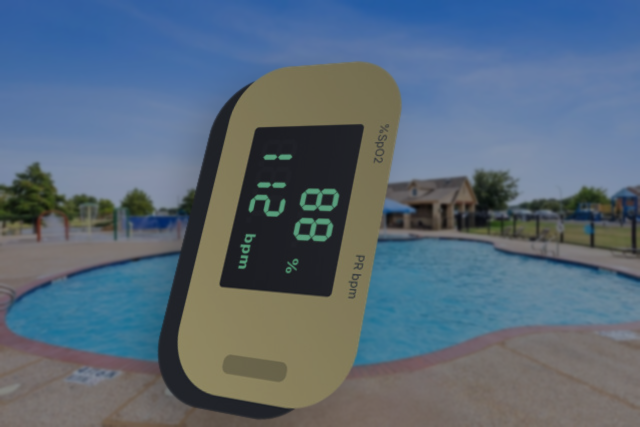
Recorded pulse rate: 112 bpm
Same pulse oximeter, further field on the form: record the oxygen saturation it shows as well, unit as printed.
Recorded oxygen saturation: 88 %
